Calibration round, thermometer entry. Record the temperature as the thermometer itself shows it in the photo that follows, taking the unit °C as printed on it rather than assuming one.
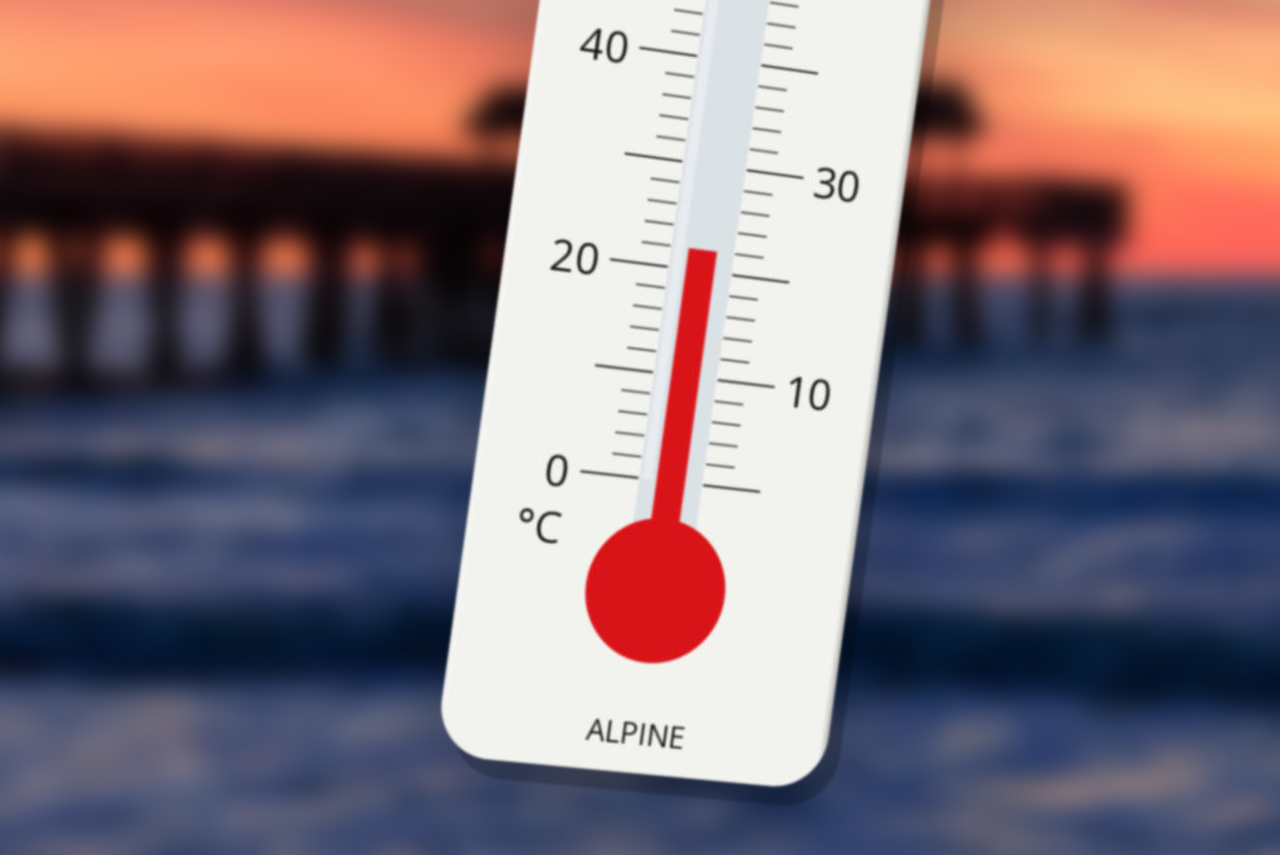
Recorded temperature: 22 °C
